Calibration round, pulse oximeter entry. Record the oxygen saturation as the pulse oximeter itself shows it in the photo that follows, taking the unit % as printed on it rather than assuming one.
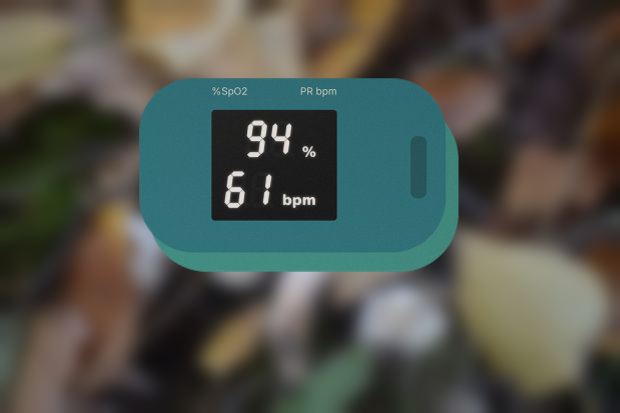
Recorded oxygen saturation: 94 %
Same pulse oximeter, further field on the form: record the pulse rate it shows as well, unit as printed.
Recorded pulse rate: 61 bpm
